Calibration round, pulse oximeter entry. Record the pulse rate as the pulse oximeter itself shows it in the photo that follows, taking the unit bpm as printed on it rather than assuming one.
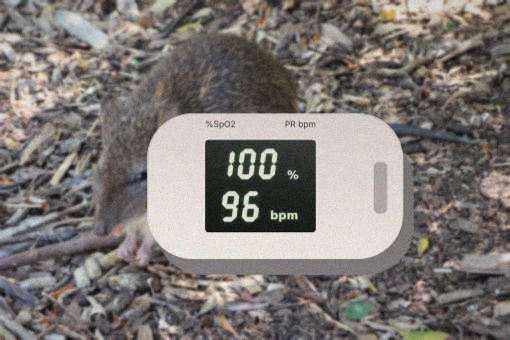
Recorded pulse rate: 96 bpm
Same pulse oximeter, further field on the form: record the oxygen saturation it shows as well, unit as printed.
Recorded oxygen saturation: 100 %
